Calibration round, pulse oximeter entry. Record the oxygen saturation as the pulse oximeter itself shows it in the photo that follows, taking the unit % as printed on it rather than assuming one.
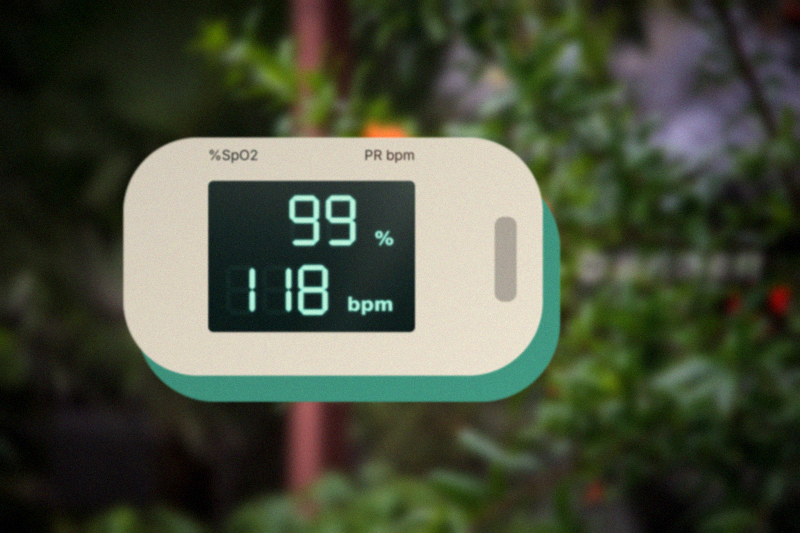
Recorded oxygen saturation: 99 %
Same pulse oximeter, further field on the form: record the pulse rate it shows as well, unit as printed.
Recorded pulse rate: 118 bpm
